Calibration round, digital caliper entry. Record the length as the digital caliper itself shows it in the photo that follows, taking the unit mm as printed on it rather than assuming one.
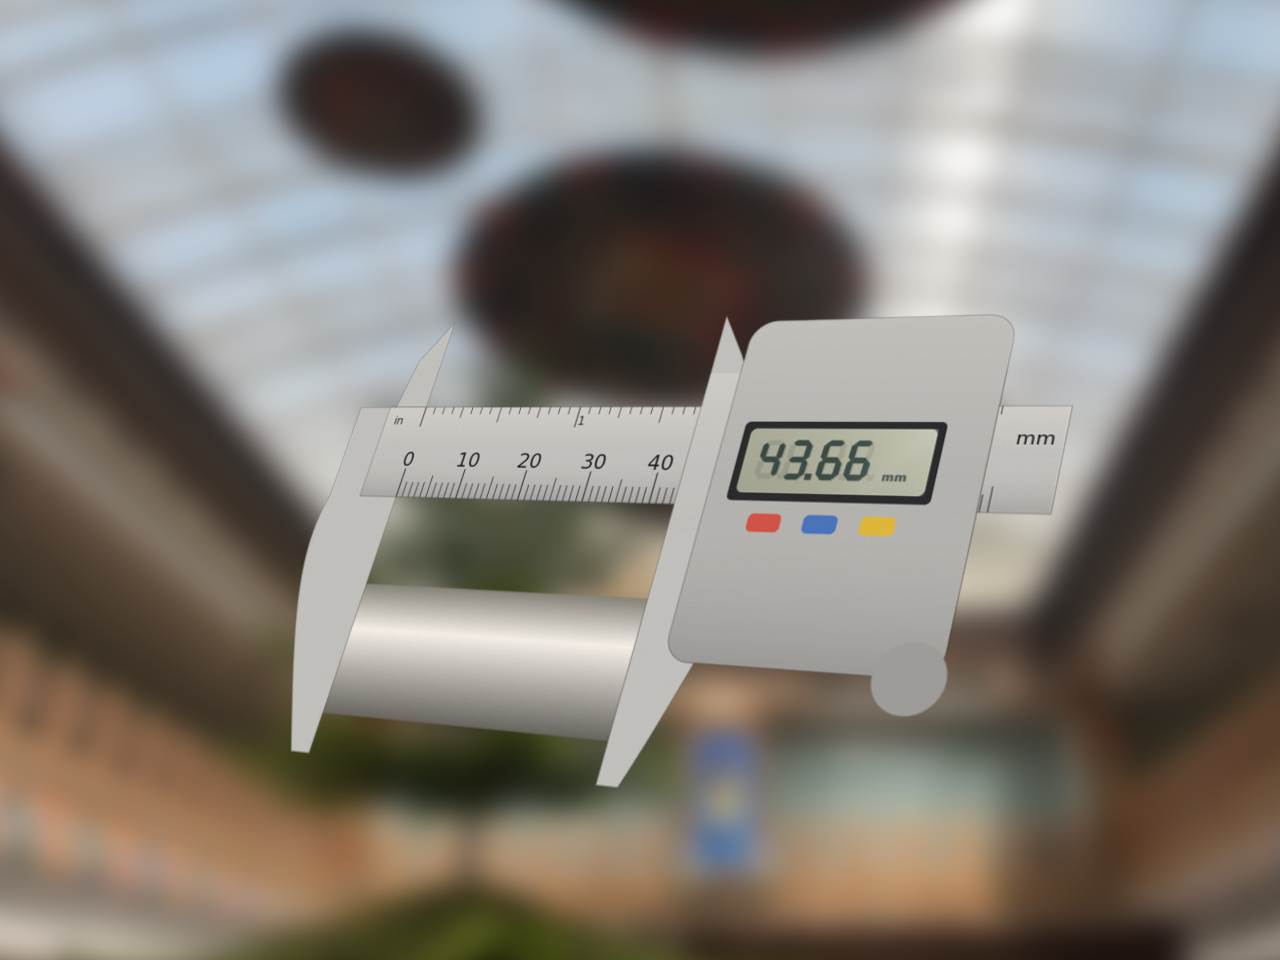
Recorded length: 43.66 mm
